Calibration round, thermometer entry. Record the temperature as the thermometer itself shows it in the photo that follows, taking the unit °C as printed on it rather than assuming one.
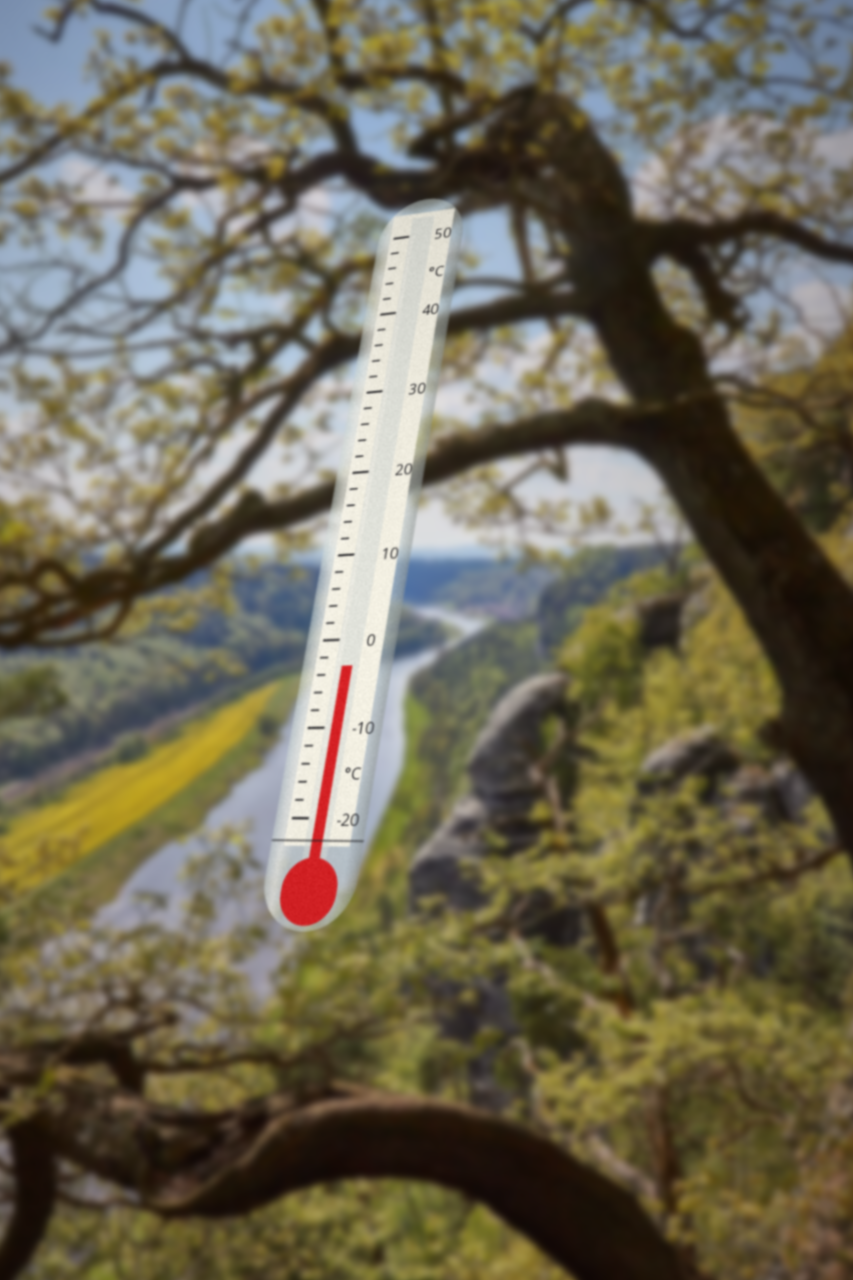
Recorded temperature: -3 °C
